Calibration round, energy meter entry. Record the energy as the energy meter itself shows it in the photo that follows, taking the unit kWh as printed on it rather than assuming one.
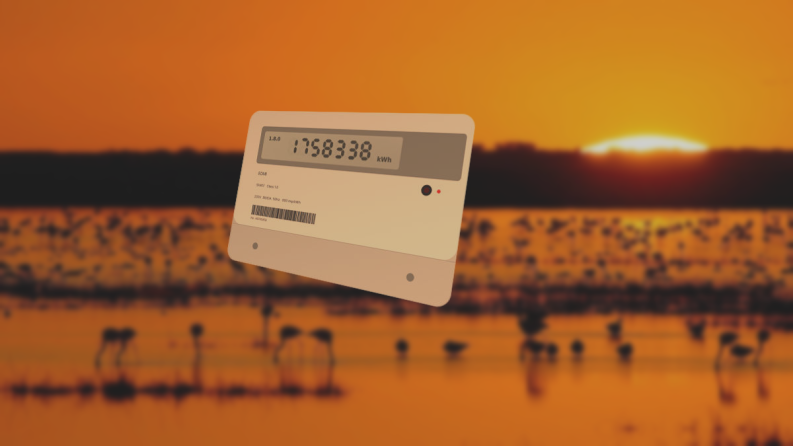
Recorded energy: 1758338 kWh
